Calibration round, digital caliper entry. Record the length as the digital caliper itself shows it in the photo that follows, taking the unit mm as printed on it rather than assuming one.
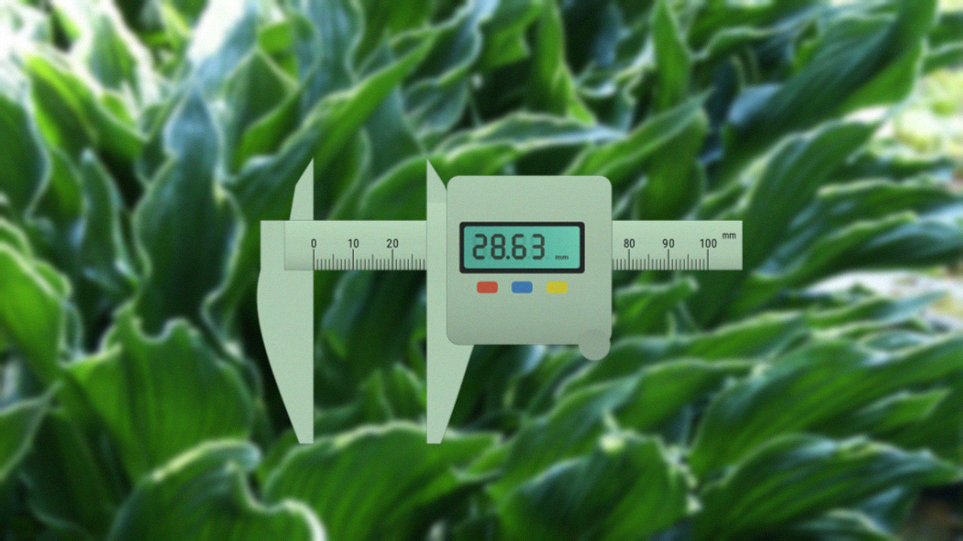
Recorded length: 28.63 mm
